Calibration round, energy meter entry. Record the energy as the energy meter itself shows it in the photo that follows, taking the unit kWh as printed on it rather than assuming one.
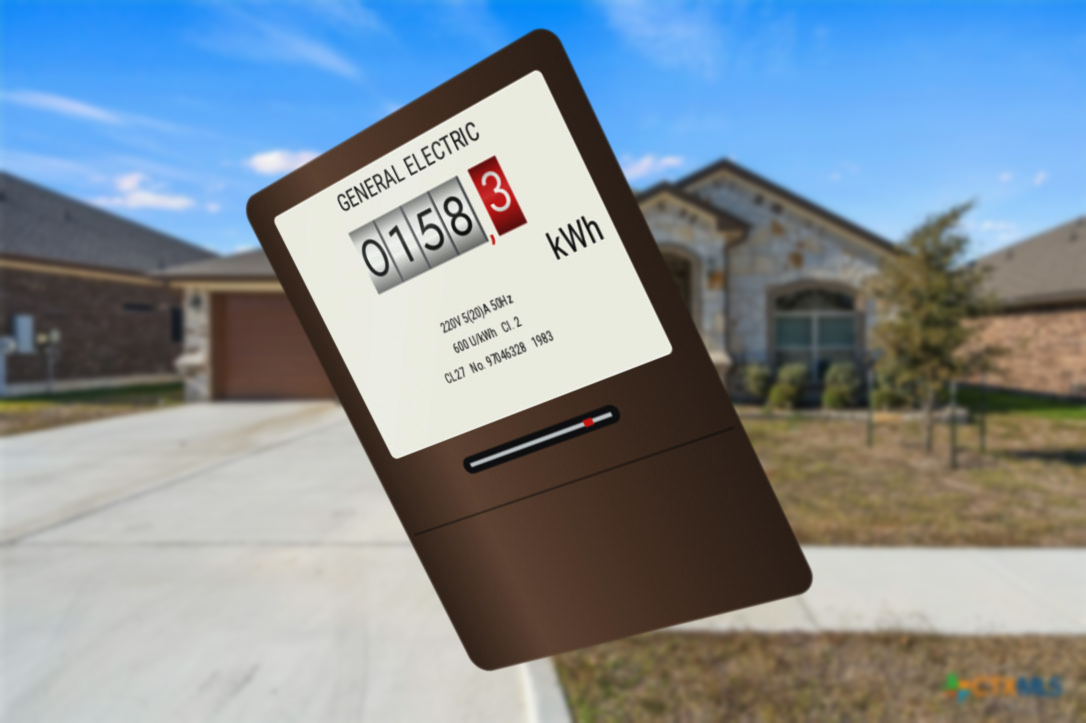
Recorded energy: 158.3 kWh
